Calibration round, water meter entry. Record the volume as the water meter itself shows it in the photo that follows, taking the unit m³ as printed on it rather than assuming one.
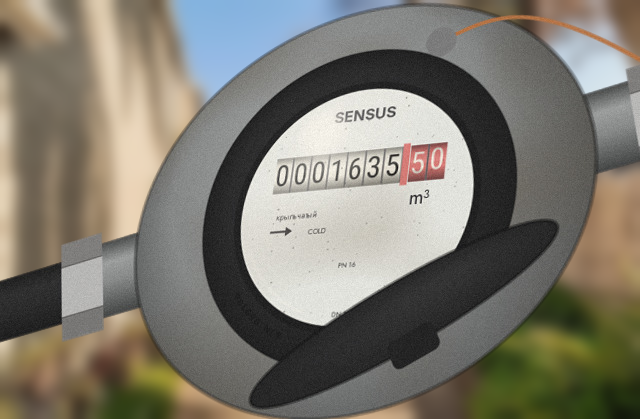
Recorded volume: 1635.50 m³
